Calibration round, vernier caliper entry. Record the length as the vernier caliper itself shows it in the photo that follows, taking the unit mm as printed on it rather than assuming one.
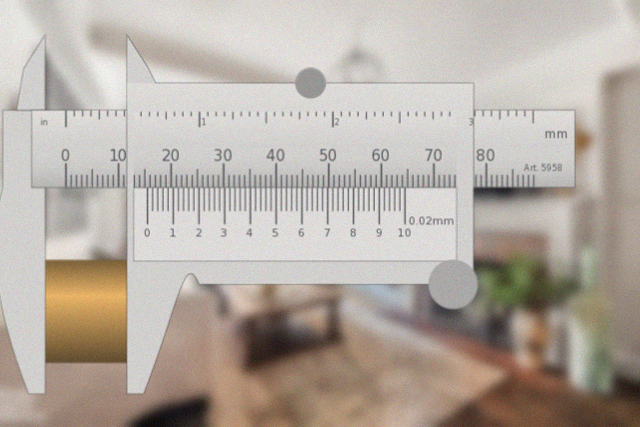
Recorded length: 15.5 mm
